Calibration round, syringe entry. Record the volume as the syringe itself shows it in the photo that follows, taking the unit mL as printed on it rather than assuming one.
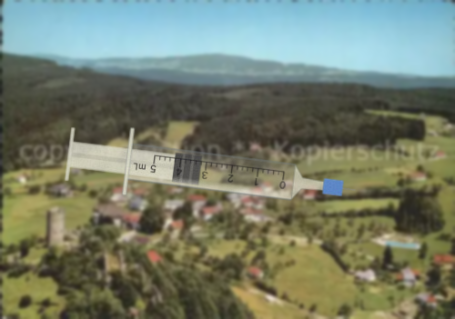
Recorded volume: 3.2 mL
